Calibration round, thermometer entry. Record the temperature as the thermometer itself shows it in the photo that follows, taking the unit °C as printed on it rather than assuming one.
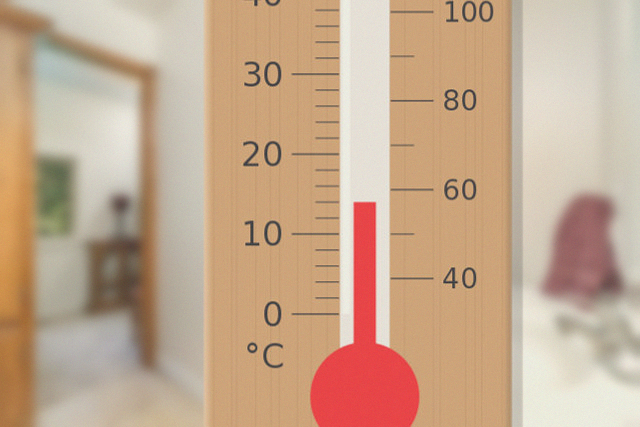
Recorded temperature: 14 °C
